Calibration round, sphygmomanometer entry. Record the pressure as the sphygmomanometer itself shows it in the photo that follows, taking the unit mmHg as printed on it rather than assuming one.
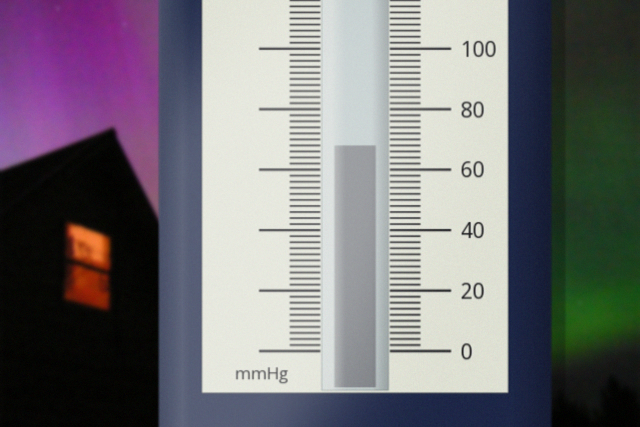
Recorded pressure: 68 mmHg
